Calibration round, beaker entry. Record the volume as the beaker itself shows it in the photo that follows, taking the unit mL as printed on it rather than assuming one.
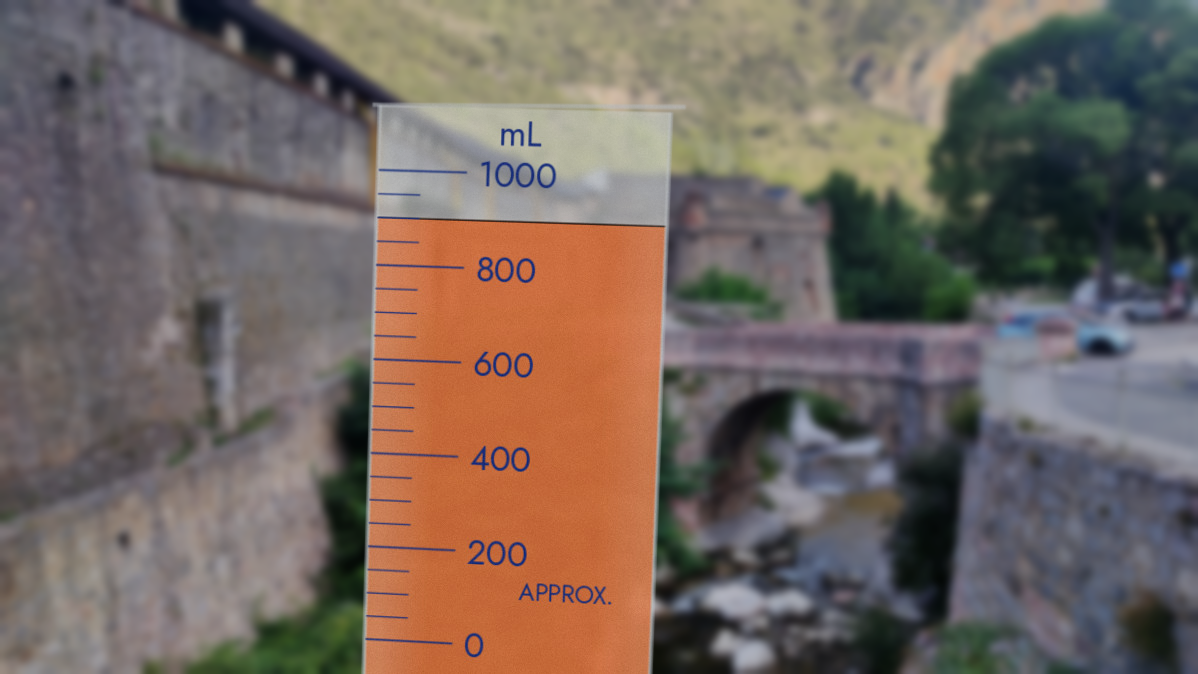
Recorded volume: 900 mL
